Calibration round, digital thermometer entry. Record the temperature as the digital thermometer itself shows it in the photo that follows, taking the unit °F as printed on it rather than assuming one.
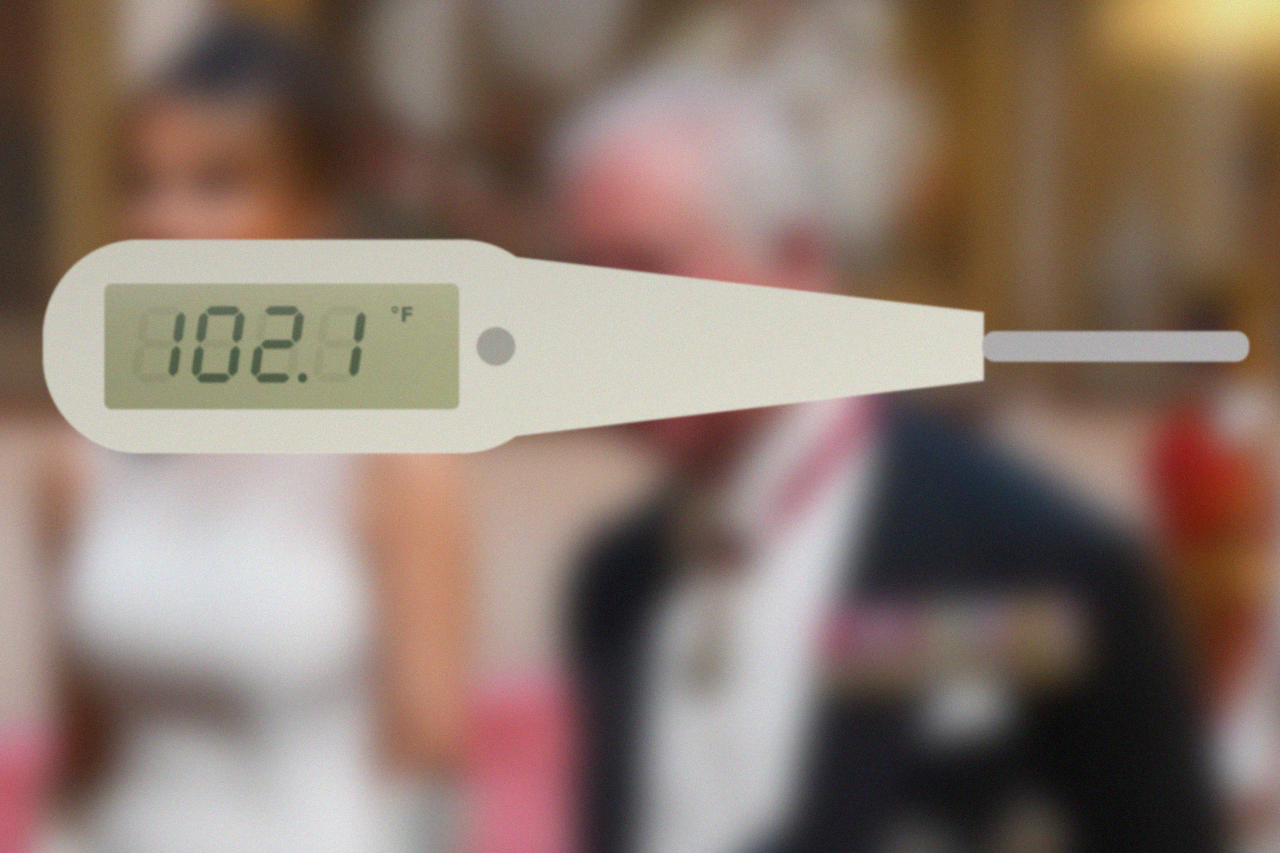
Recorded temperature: 102.1 °F
